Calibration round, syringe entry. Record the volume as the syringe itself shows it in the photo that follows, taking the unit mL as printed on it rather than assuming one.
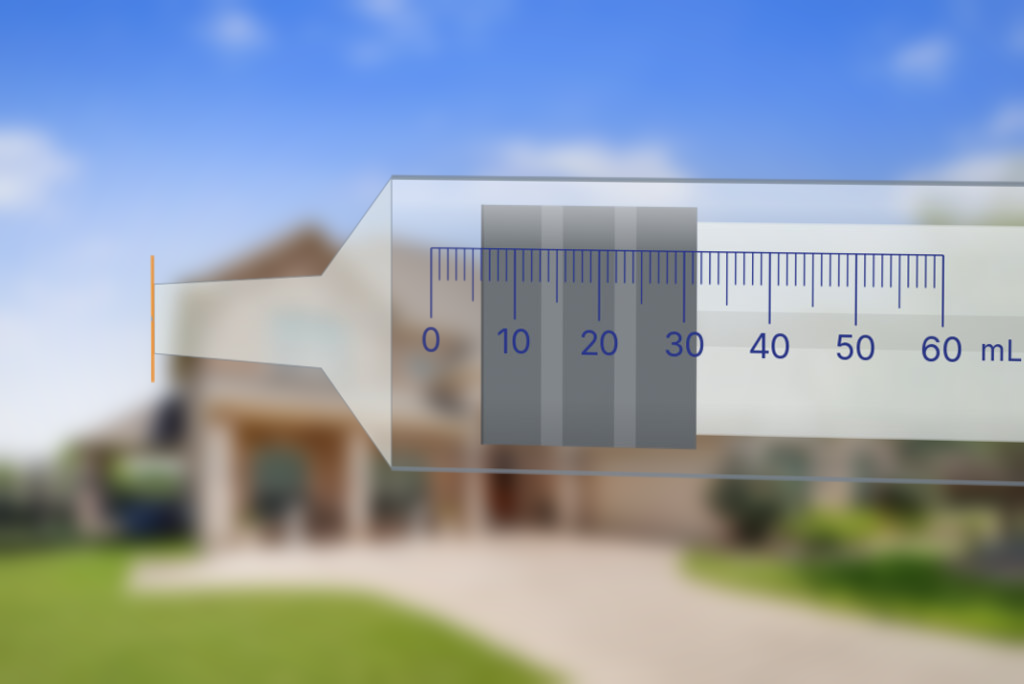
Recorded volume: 6 mL
